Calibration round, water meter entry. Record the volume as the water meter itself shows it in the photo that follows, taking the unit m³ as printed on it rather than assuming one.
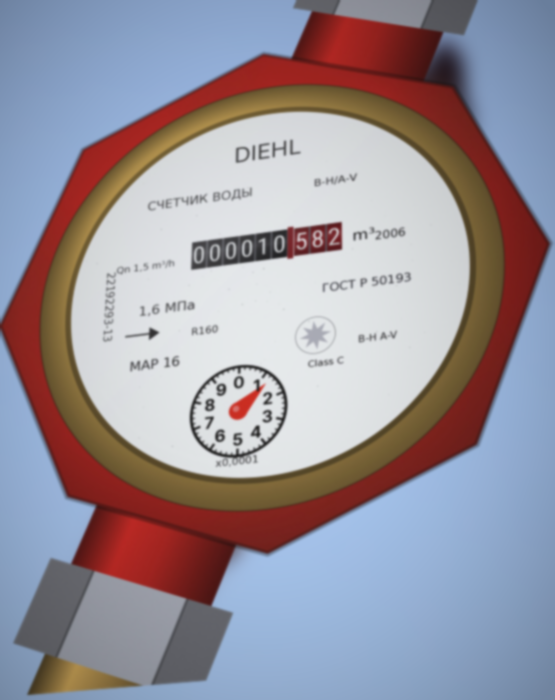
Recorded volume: 10.5821 m³
